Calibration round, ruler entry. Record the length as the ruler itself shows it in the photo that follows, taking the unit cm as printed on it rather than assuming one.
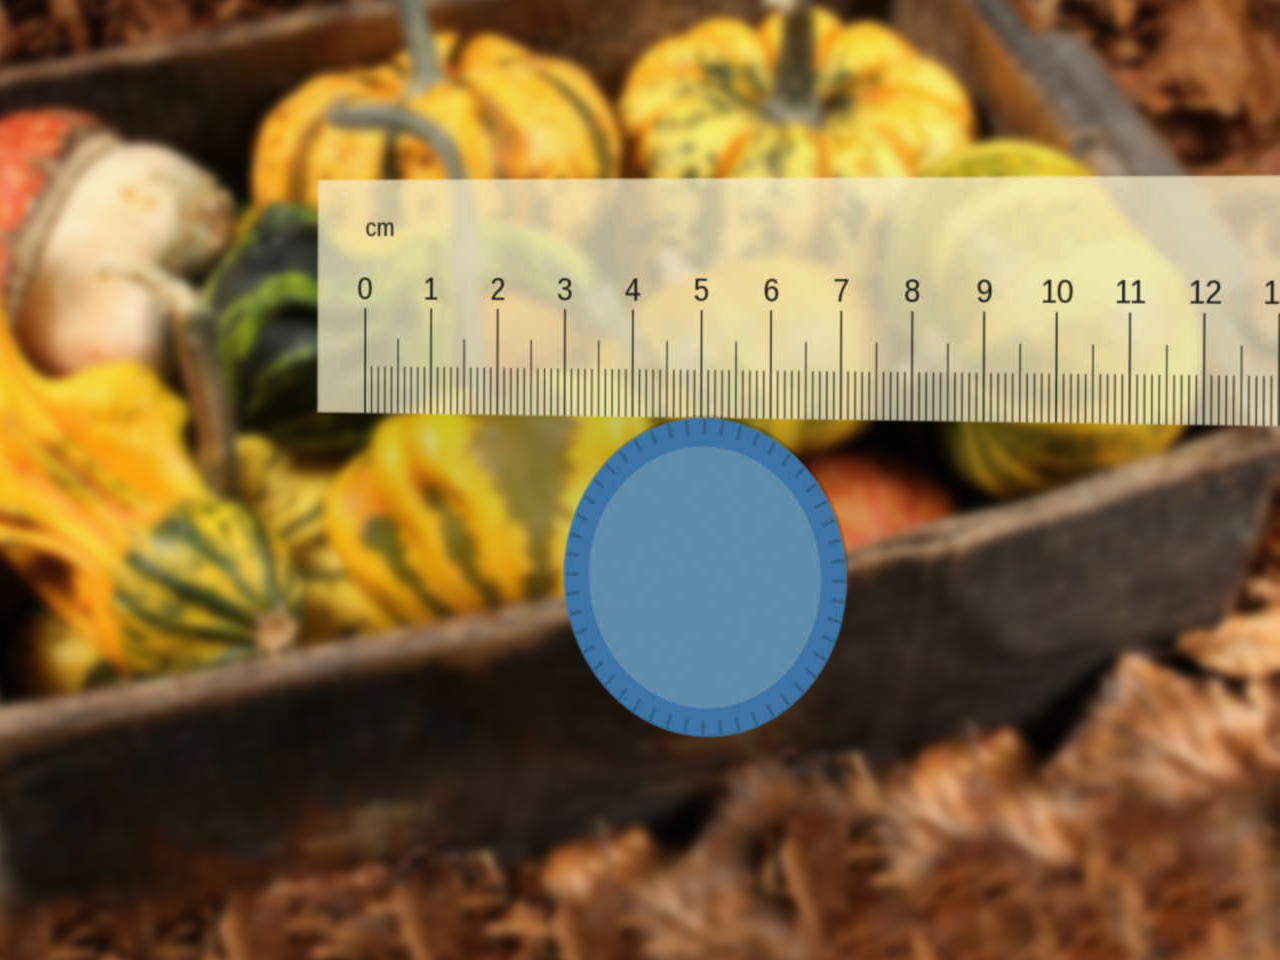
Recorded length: 4.1 cm
